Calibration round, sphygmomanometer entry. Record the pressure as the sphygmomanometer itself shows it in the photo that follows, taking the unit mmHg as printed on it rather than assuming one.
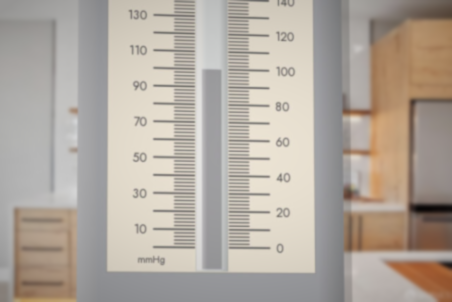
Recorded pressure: 100 mmHg
